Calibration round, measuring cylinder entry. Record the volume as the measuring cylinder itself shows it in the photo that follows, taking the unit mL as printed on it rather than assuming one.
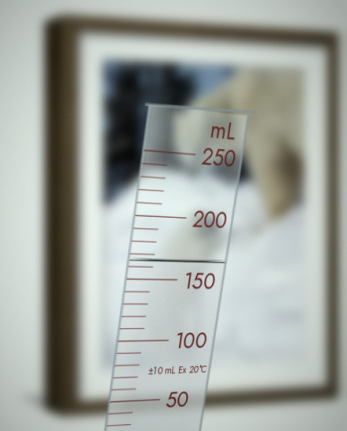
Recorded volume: 165 mL
